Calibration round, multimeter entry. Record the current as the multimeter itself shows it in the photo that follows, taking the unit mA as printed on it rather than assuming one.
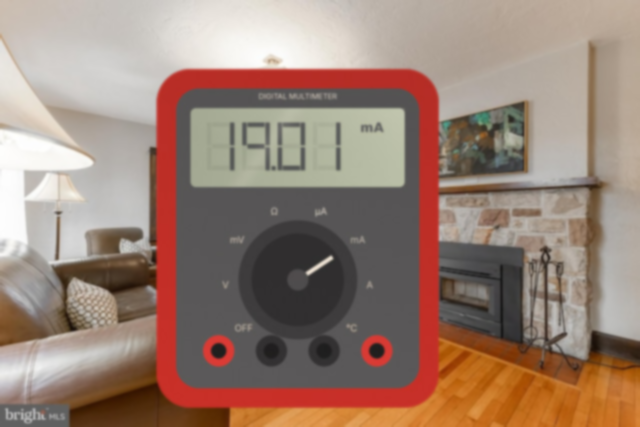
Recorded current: 19.01 mA
